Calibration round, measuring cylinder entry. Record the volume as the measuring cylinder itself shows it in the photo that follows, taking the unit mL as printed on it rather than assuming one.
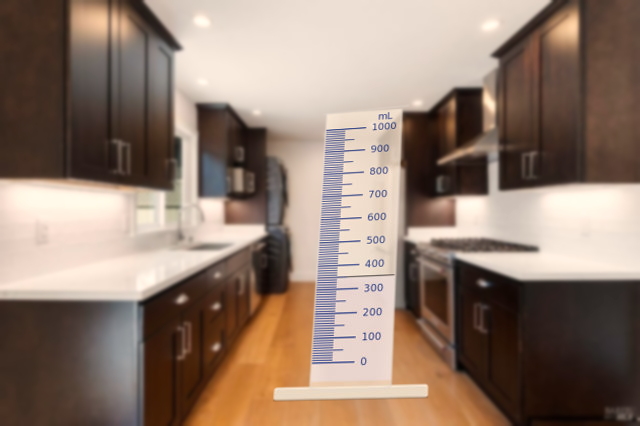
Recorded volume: 350 mL
